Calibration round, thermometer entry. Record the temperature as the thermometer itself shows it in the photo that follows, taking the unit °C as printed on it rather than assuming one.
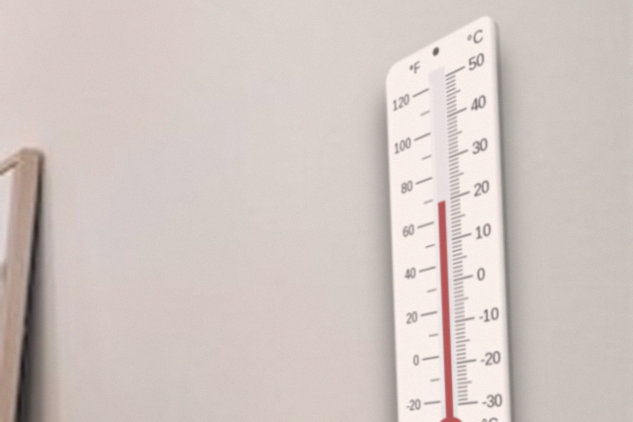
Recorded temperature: 20 °C
